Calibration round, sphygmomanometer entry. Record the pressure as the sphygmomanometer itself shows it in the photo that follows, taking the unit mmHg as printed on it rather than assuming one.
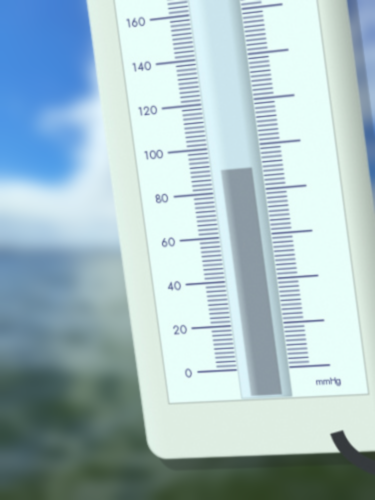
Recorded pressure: 90 mmHg
